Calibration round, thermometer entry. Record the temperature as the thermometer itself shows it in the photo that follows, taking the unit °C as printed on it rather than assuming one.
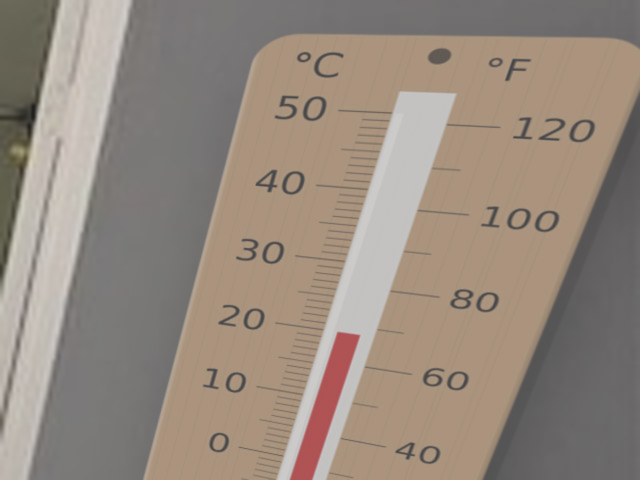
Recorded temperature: 20 °C
